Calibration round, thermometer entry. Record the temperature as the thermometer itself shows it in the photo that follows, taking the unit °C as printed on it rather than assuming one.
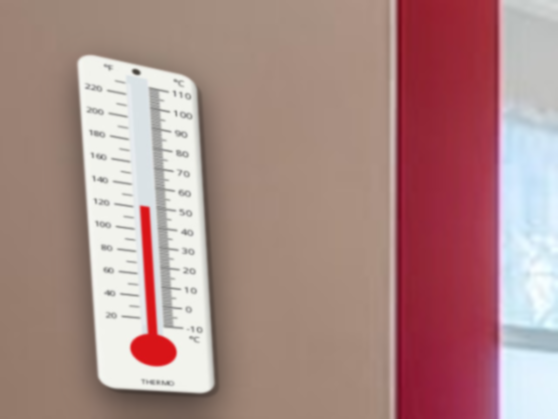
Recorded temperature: 50 °C
